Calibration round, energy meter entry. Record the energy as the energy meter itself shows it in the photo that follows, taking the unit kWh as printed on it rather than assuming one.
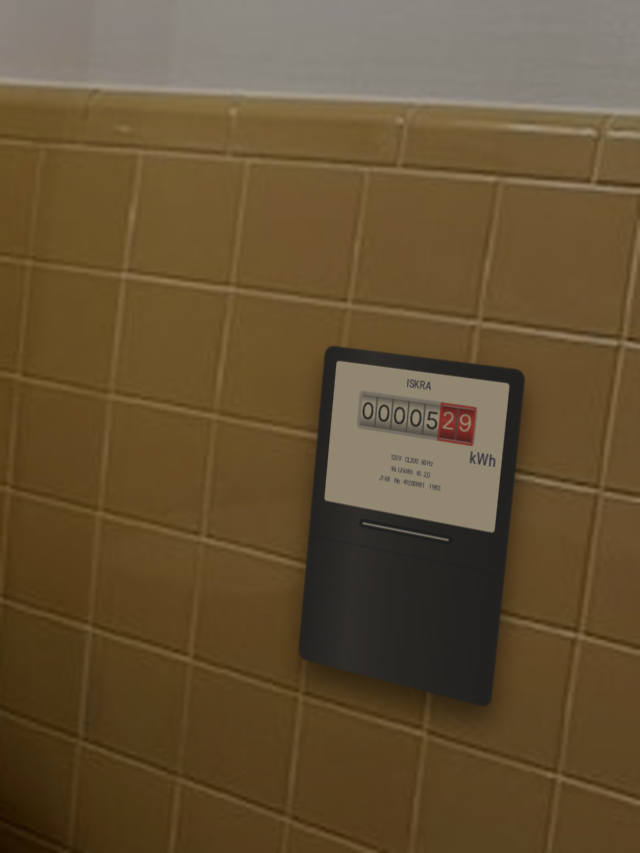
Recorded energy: 5.29 kWh
